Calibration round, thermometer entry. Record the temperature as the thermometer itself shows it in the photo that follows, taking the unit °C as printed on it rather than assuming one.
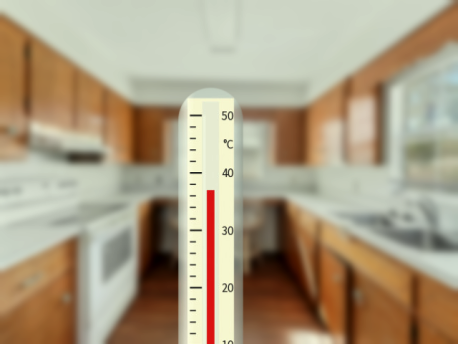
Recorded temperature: 37 °C
